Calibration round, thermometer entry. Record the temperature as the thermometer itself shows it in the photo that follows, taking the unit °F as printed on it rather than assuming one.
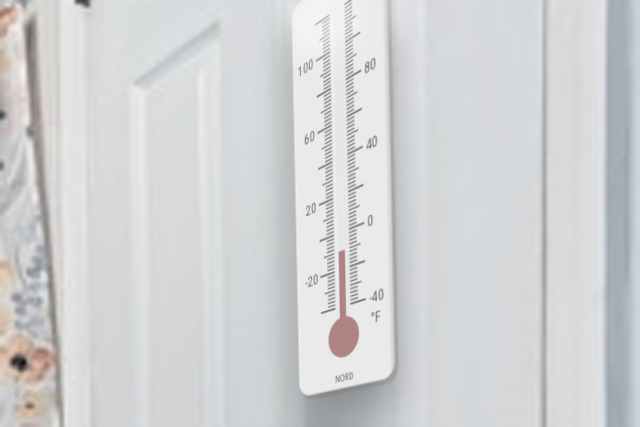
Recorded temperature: -10 °F
